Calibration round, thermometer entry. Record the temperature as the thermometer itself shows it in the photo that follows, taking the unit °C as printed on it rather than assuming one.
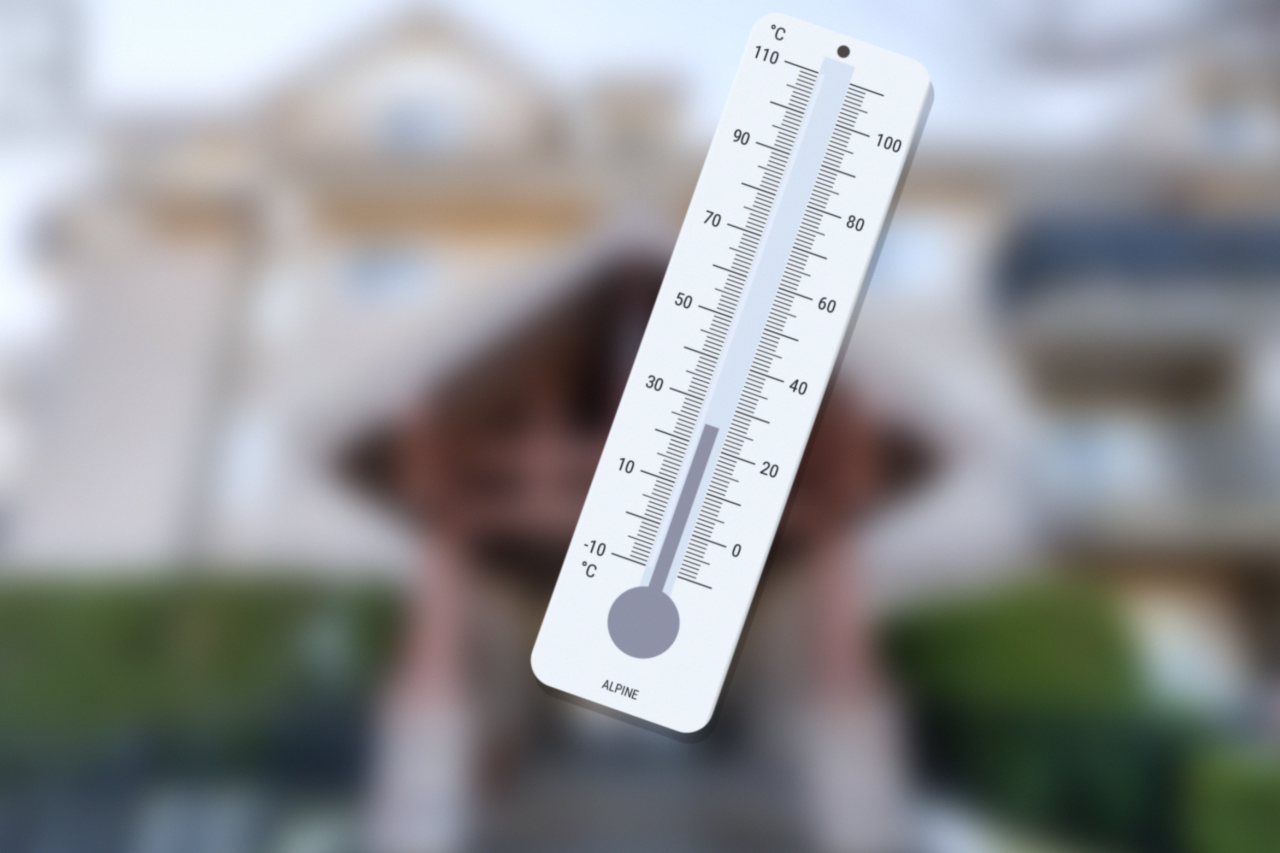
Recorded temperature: 25 °C
